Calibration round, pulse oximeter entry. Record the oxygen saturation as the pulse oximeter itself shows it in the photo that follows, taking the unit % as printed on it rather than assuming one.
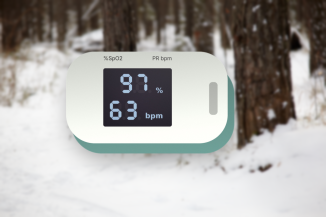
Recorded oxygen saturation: 97 %
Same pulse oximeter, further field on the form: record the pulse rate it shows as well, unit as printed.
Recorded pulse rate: 63 bpm
